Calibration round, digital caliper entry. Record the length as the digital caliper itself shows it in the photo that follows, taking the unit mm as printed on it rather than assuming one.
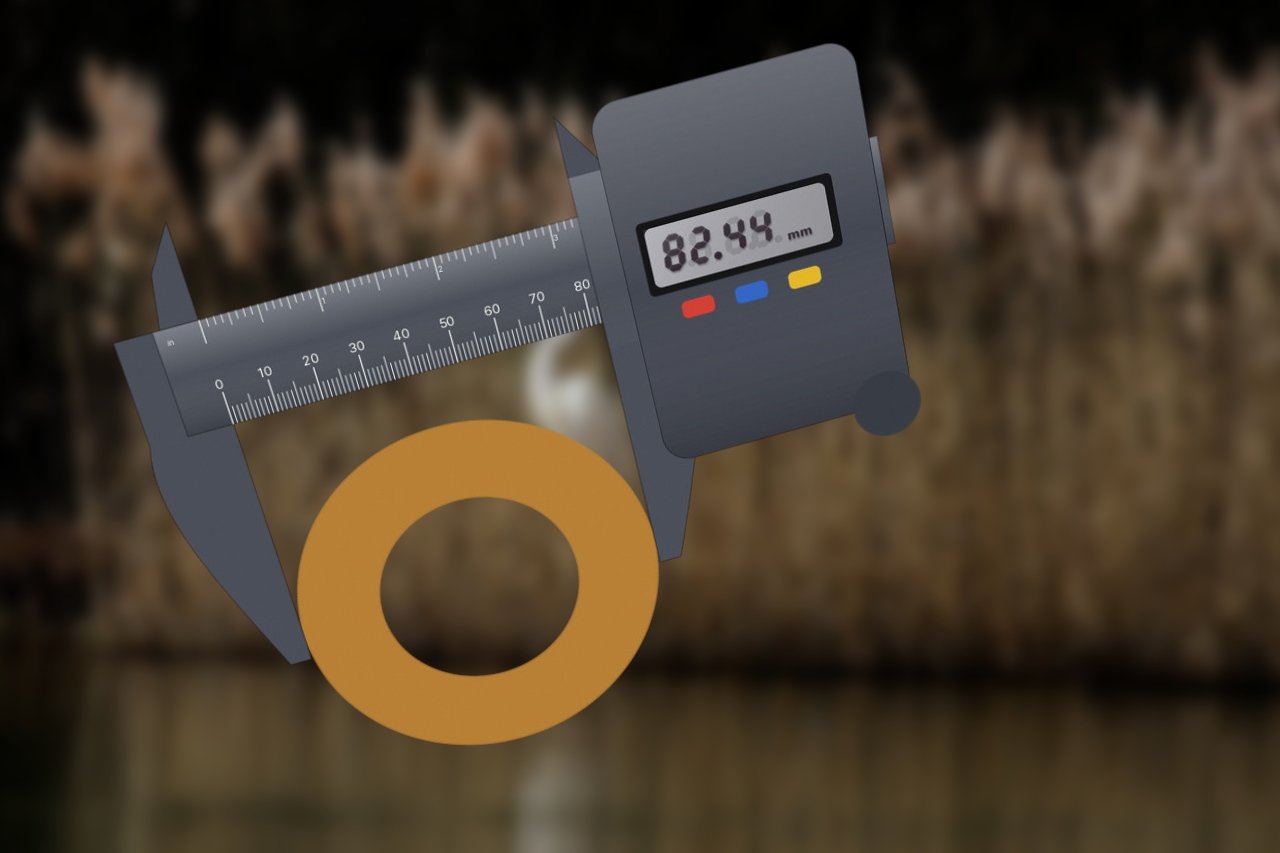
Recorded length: 82.44 mm
